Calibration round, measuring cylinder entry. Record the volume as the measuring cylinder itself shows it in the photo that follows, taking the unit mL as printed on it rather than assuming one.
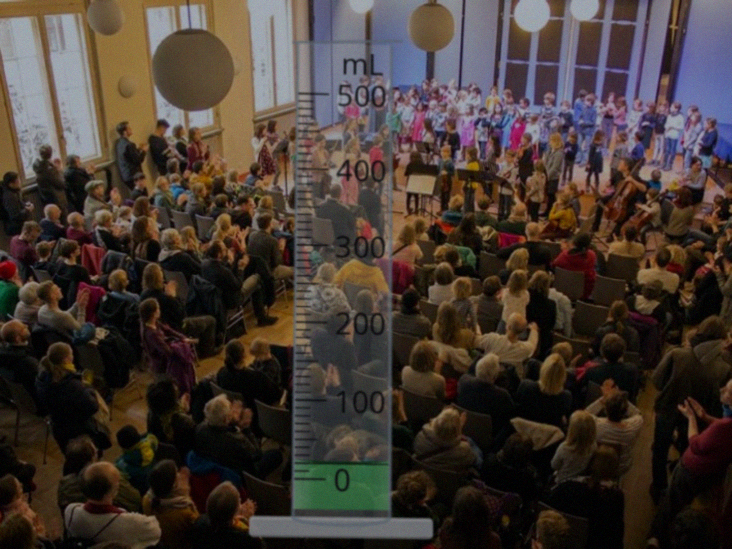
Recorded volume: 20 mL
